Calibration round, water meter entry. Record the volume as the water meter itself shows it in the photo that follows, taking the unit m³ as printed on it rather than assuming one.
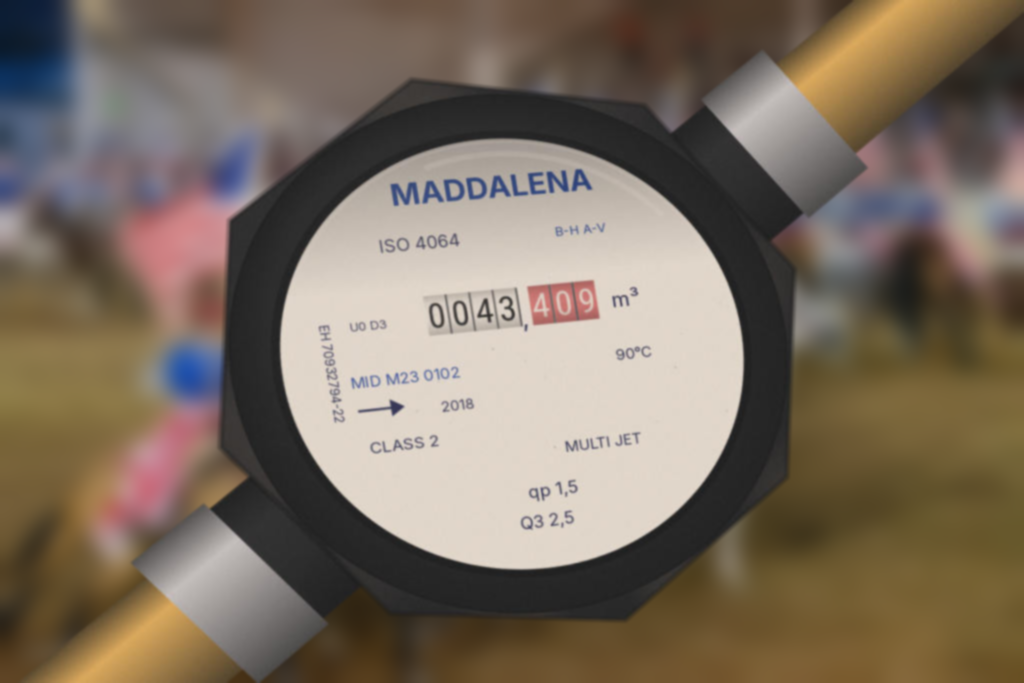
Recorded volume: 43.409 m³
